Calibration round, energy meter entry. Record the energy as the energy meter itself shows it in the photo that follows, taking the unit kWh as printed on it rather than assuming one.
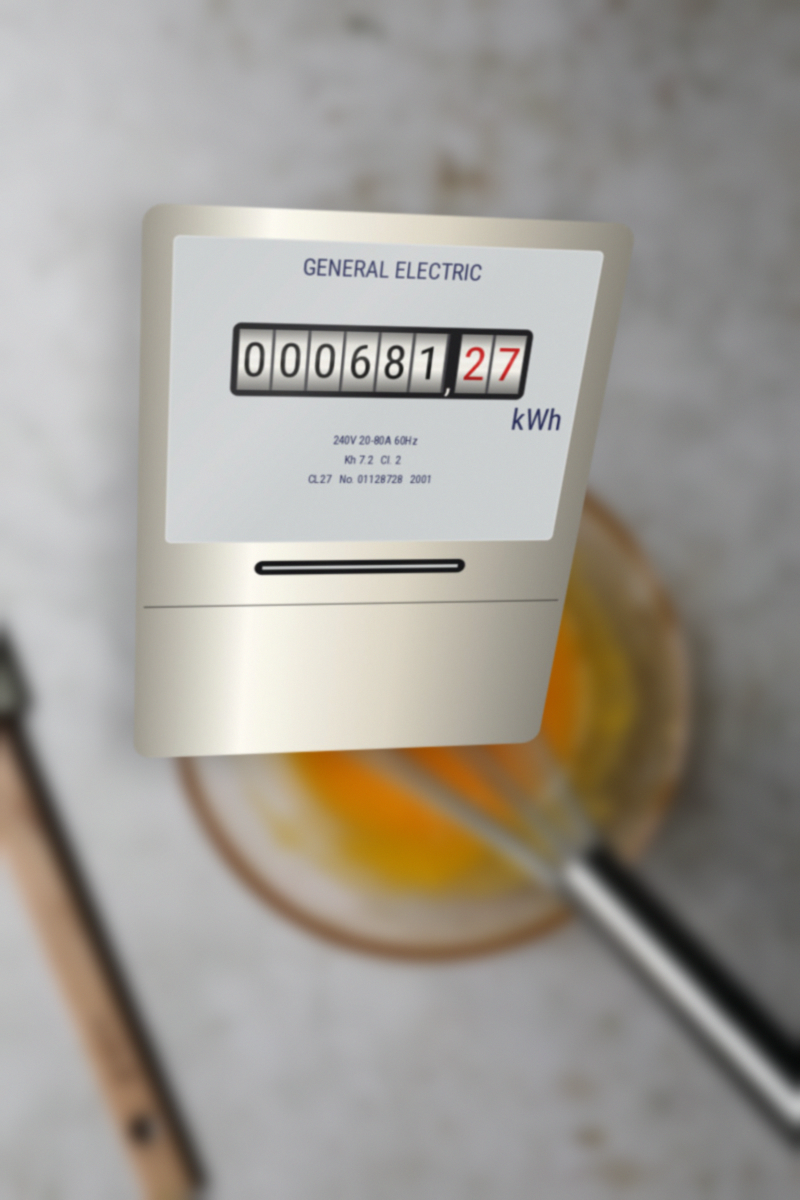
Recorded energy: 681.27 kWh
